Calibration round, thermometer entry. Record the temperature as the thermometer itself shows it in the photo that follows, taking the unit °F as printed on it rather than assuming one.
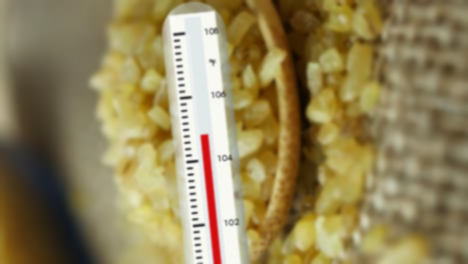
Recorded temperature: 104.8 °F
